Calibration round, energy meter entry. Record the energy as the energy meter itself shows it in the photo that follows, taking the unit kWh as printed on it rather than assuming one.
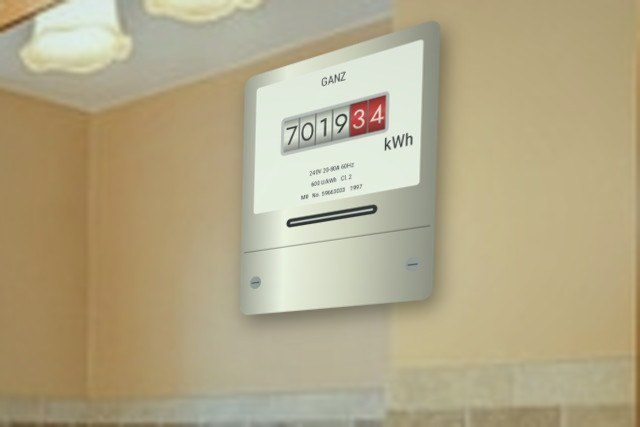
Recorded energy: 7019.34 kWh
